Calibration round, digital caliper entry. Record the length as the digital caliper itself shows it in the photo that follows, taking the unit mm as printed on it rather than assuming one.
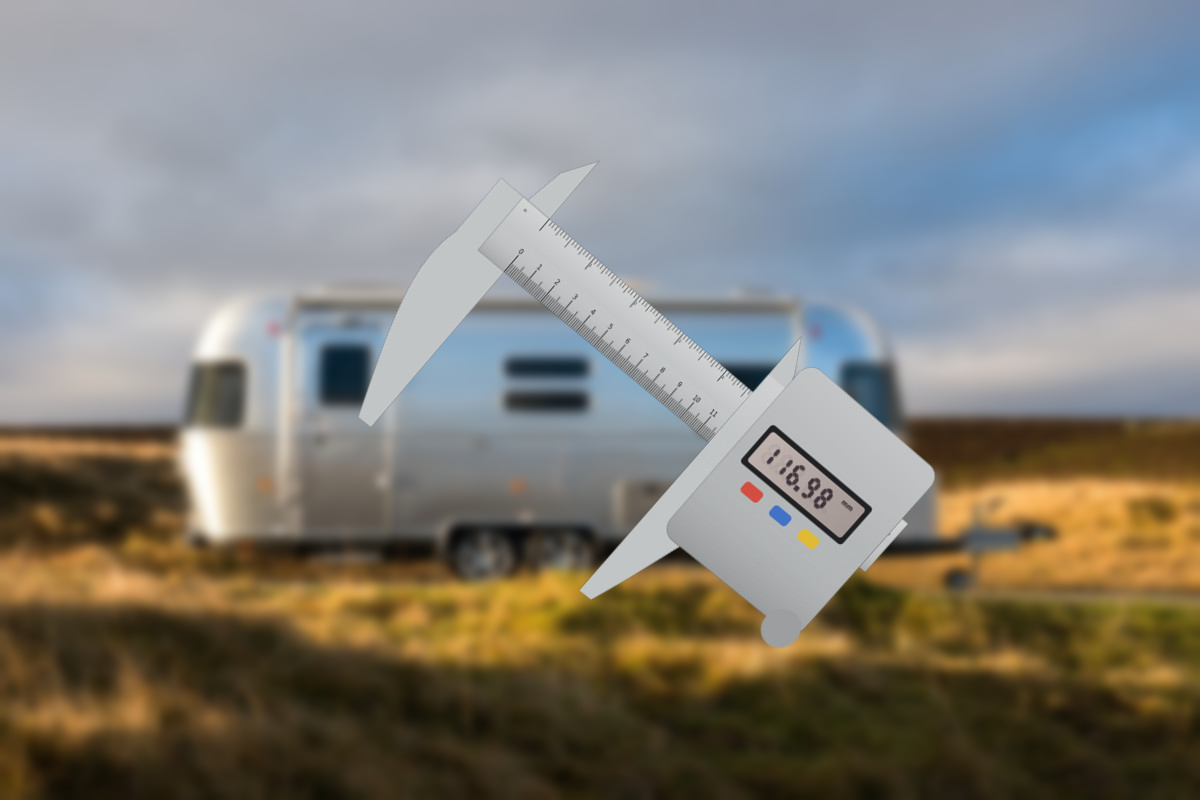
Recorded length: 116.98 mm
